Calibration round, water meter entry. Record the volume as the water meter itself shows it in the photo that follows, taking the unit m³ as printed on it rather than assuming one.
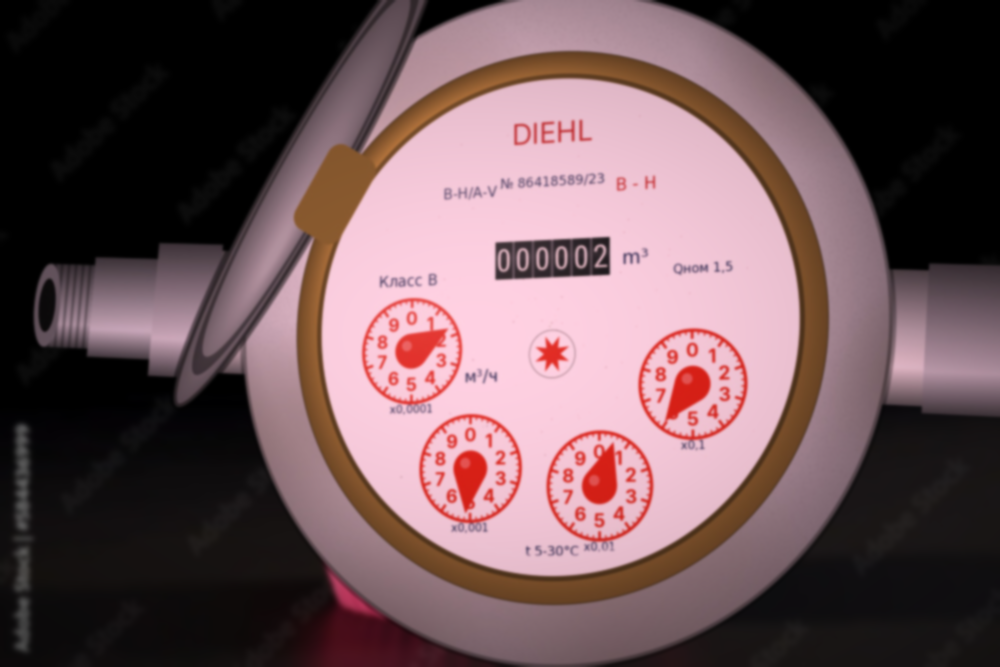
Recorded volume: 2.6051 m³
